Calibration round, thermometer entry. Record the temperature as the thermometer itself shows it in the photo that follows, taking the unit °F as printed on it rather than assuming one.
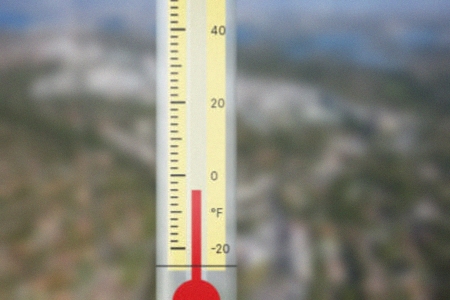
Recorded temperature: -4 °F
